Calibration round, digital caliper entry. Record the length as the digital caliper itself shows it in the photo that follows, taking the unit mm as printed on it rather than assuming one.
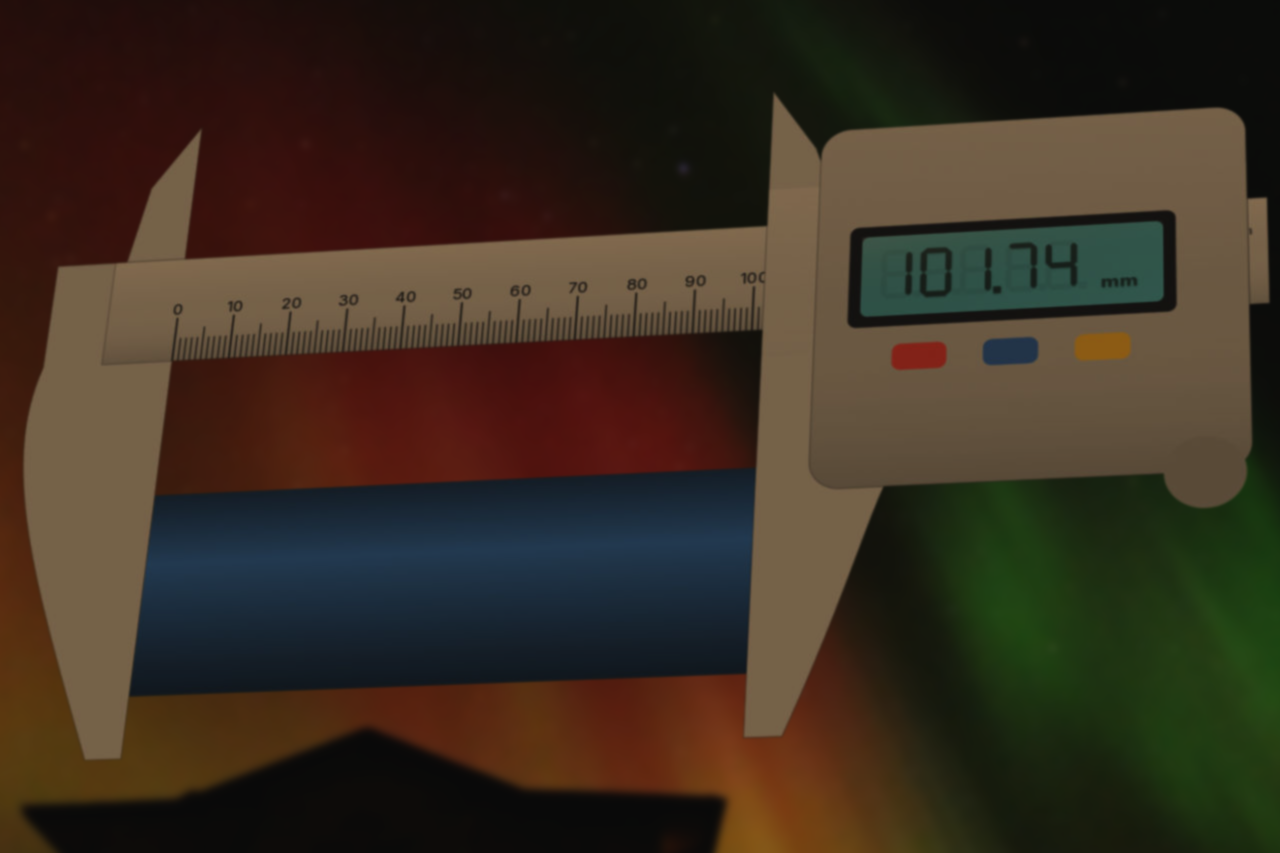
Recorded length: 101.74 mm
